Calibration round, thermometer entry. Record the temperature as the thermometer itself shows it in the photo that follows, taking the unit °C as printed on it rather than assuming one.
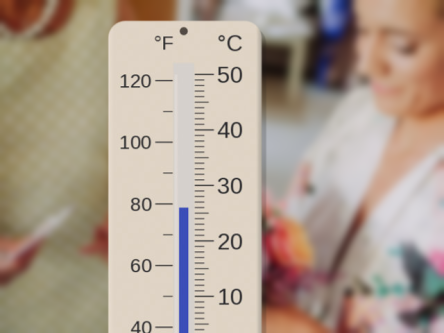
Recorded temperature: 26 °C
